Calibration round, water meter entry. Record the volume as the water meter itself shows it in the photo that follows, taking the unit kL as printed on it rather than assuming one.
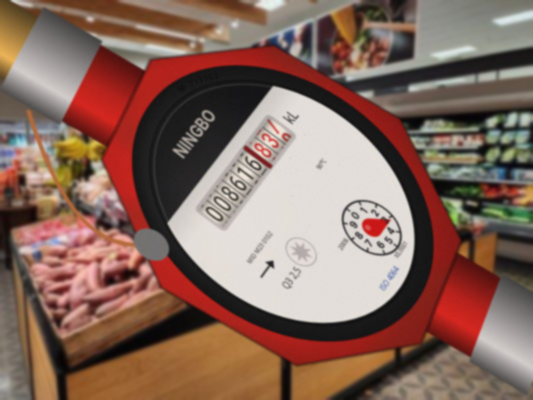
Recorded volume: 8616.8373 kL
